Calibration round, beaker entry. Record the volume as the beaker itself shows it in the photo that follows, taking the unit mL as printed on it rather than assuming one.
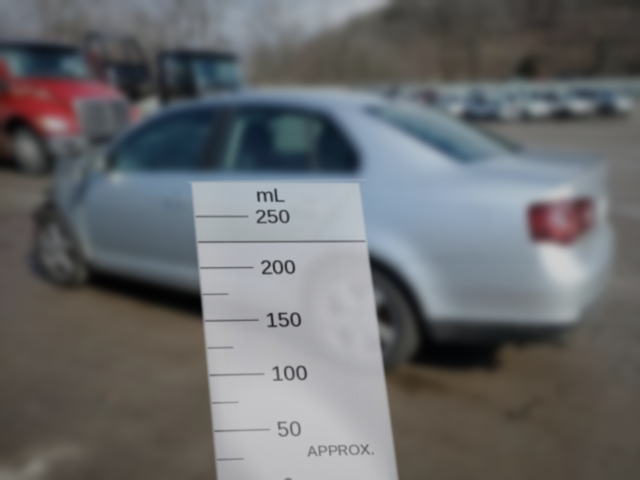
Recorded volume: 225 mL
